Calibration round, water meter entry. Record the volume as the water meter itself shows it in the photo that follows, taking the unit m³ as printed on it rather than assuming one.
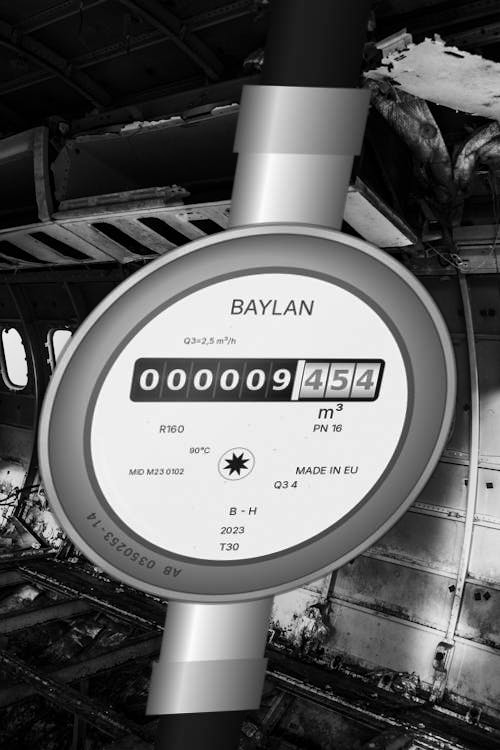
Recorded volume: 9.454 m³
